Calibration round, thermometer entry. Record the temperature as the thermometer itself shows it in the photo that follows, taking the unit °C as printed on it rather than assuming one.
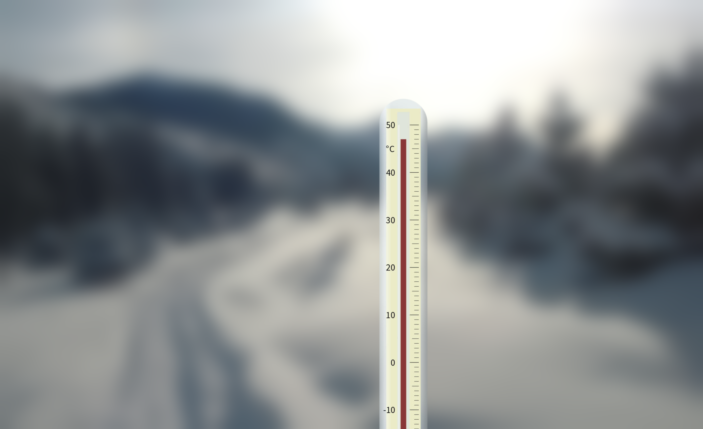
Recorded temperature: 47 °C
